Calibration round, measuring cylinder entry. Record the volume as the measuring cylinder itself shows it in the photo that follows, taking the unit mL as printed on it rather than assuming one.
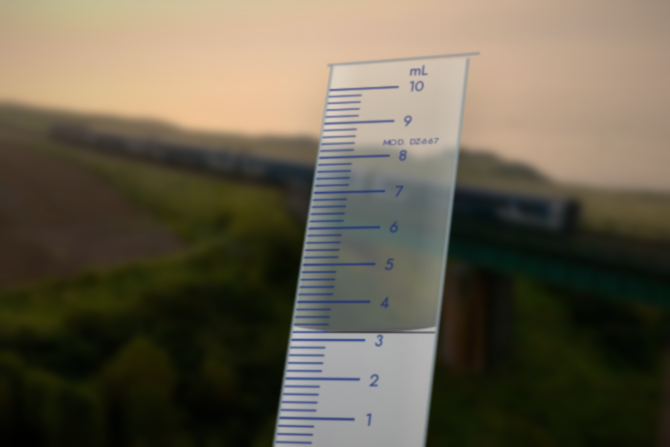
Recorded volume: 3.2 mL
